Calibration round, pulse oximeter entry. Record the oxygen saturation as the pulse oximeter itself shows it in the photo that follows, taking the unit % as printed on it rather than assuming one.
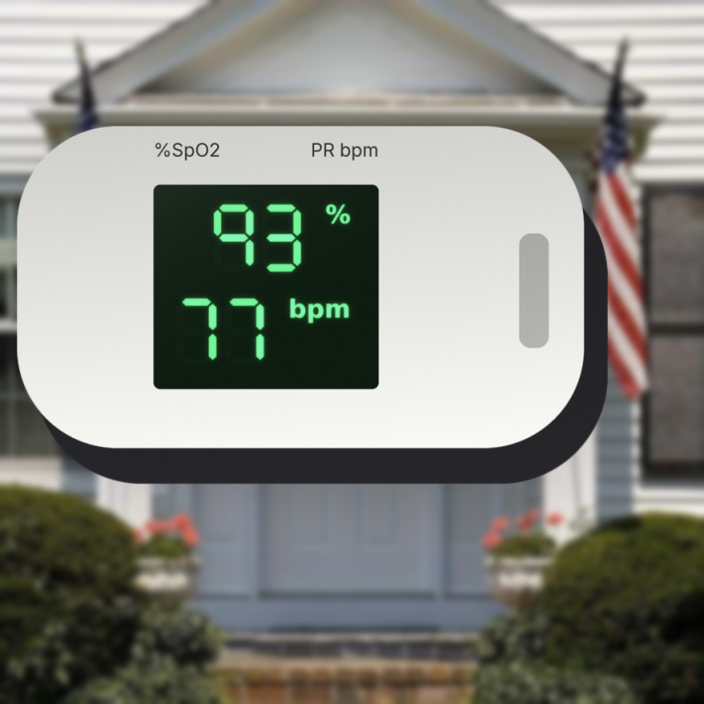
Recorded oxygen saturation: 93 %
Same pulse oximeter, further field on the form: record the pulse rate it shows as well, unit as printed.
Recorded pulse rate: 77 bpm
